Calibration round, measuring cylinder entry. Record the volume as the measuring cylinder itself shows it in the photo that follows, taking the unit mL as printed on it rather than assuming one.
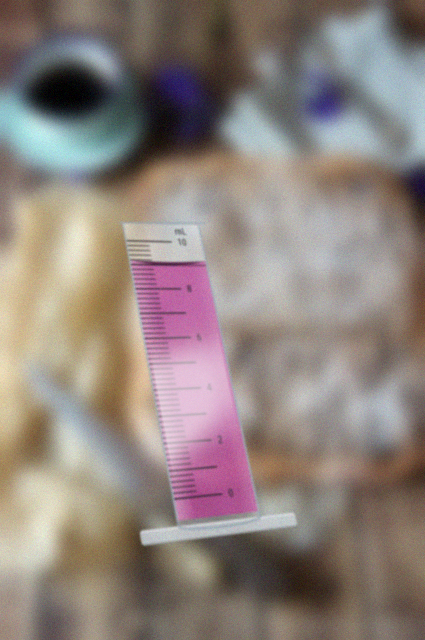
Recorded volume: 9 mL
